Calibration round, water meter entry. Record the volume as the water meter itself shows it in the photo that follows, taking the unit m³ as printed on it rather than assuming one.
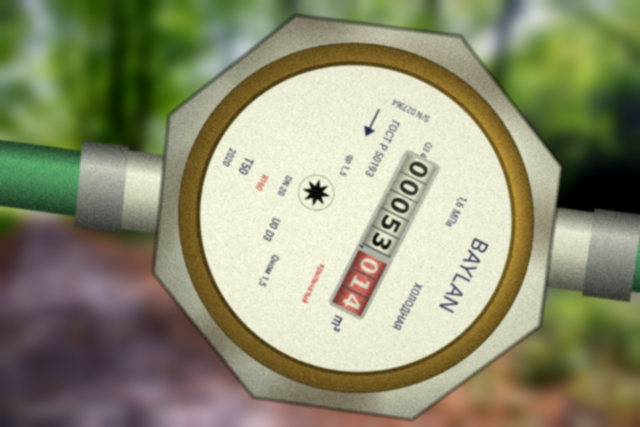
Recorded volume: 53.014 m³
